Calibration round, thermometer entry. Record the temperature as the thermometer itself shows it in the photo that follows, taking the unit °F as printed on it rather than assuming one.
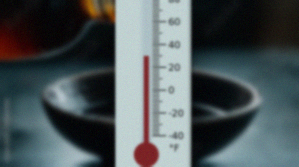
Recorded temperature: 30 °F
